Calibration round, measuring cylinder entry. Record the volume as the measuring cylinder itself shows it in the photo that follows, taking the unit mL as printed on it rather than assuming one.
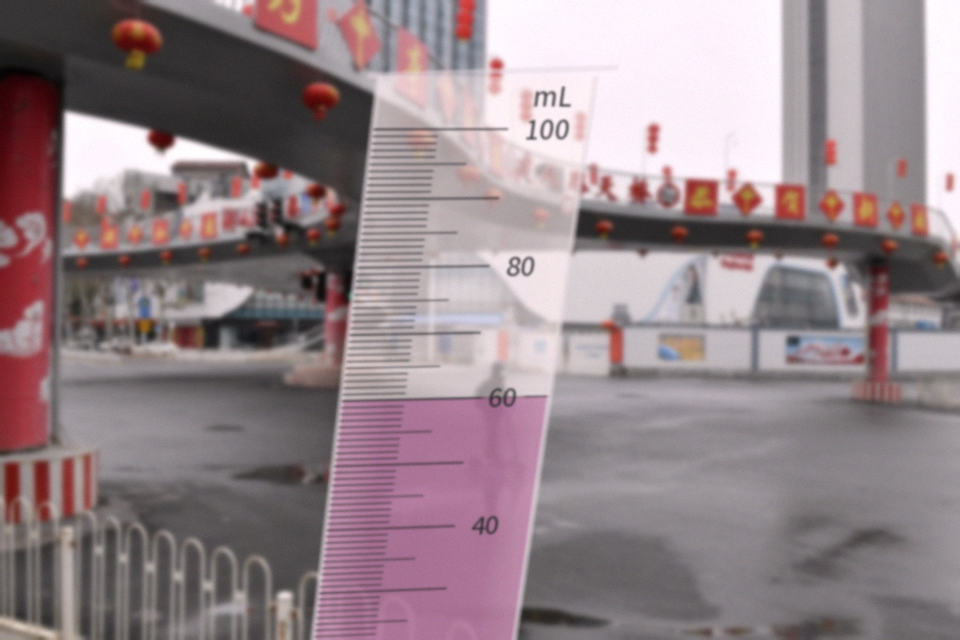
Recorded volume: 60 mL
